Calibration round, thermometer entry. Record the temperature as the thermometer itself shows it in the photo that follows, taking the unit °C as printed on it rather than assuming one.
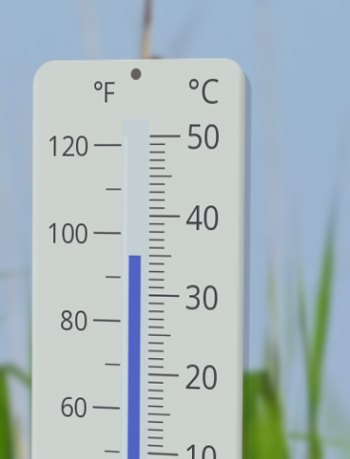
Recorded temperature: 35 °C
